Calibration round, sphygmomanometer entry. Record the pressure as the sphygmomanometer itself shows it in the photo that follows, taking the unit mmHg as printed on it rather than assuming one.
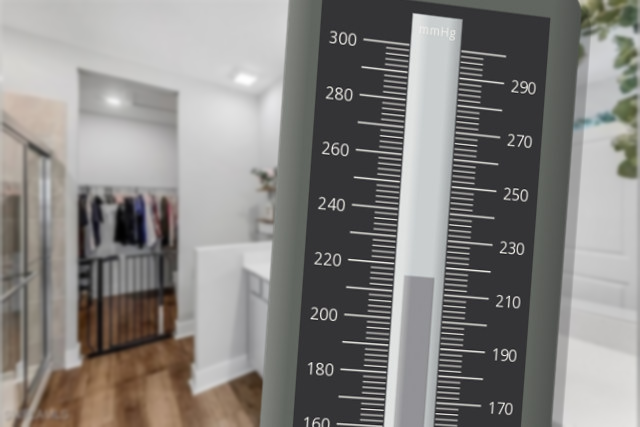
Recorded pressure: 216 mmHg
